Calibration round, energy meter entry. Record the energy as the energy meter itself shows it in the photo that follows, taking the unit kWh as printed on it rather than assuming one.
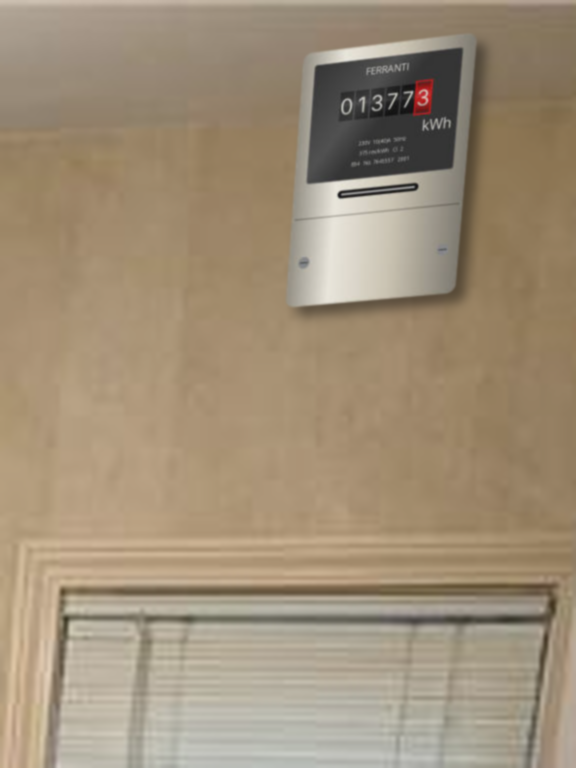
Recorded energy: 1377.3 kWh
